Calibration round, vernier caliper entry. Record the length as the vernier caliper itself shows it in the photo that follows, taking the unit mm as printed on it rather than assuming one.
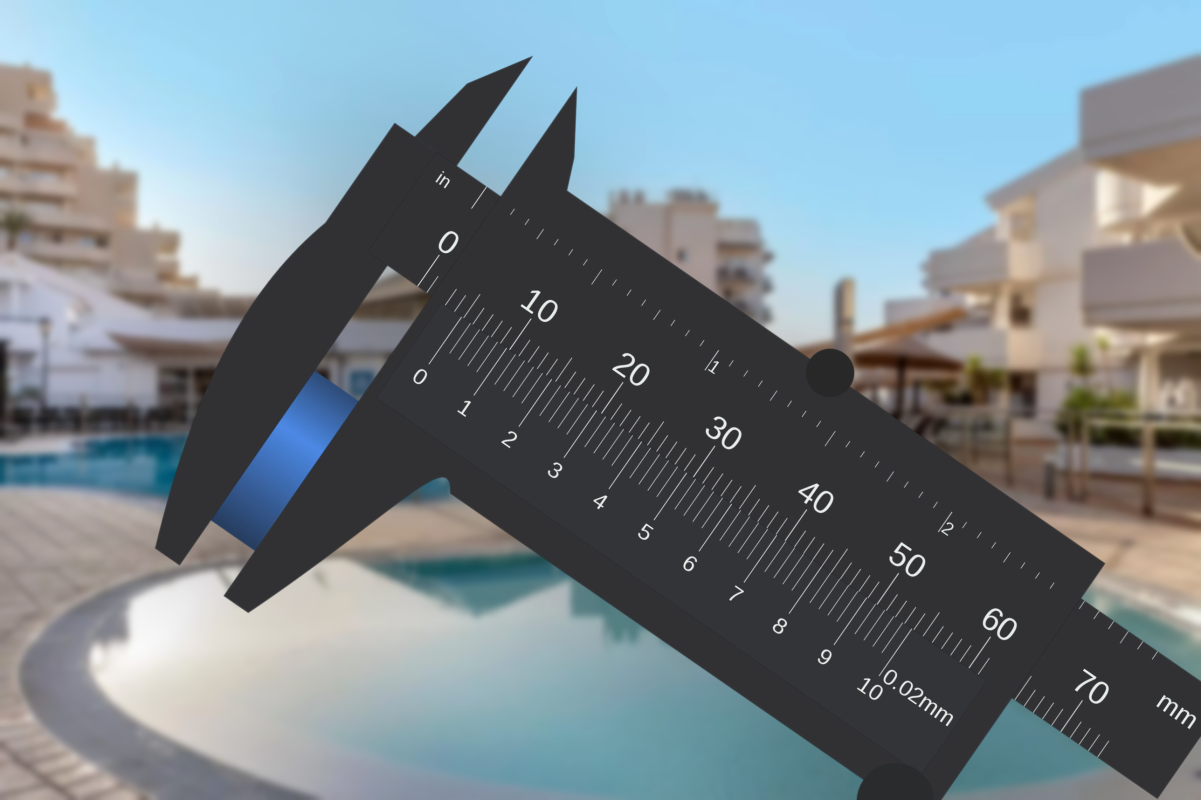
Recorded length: 4.8 mm
